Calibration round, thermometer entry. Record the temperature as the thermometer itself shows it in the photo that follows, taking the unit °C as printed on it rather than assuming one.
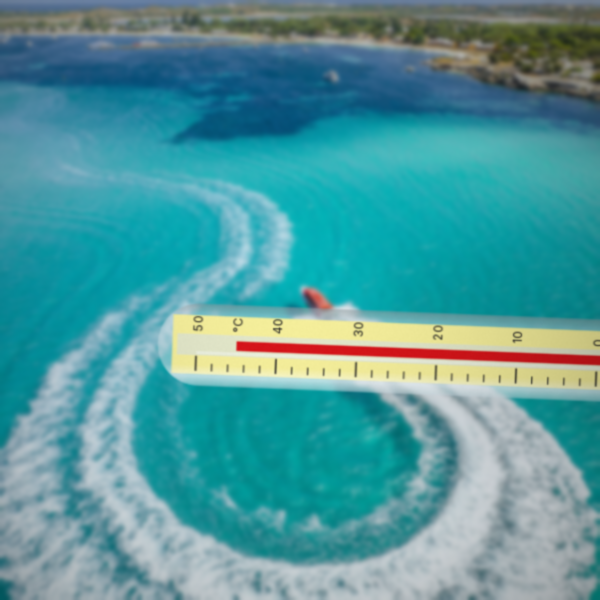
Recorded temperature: 45 °C
